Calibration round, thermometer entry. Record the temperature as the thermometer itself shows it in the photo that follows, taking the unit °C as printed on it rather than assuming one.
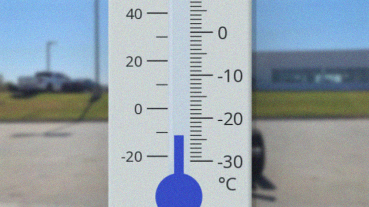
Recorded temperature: -24 °C
